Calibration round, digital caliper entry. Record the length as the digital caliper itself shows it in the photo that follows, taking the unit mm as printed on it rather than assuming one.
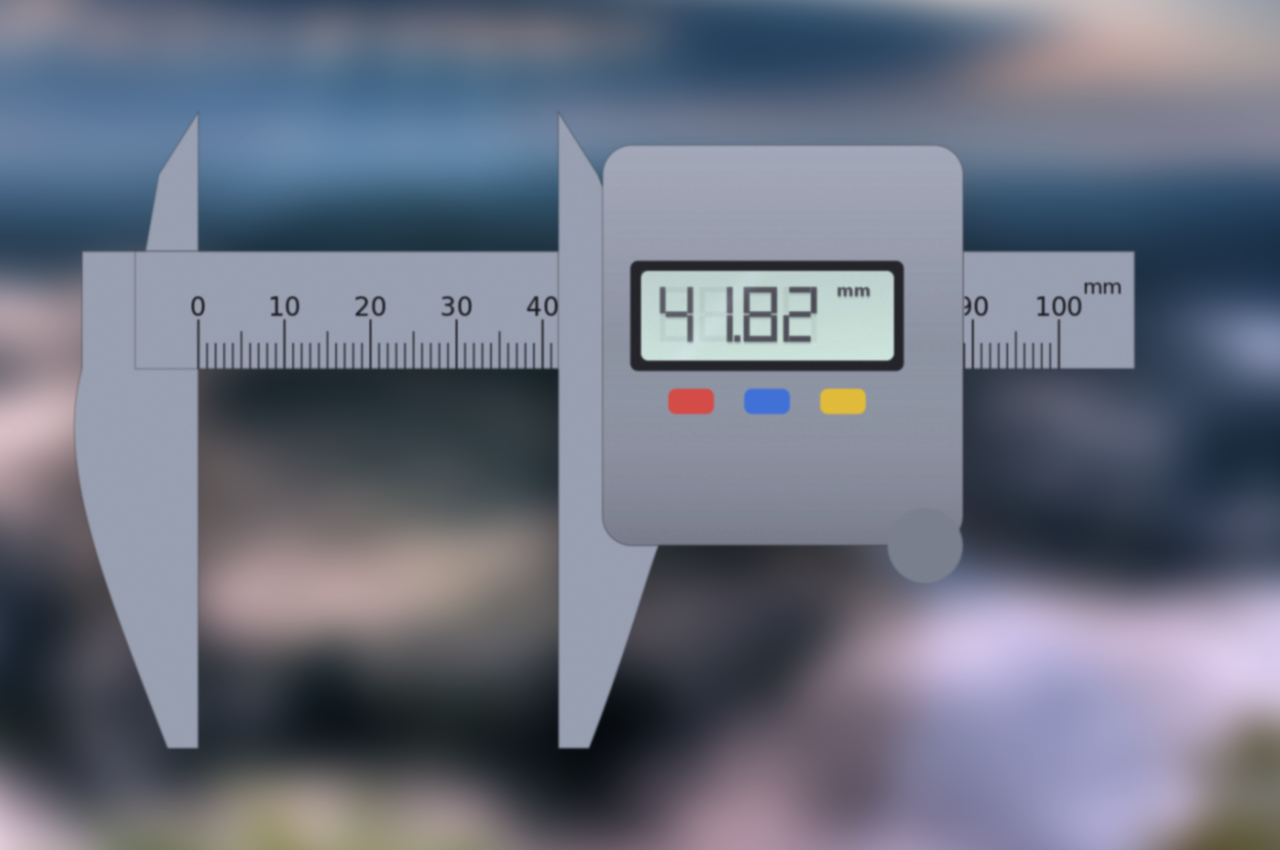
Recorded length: 41.82 mm
